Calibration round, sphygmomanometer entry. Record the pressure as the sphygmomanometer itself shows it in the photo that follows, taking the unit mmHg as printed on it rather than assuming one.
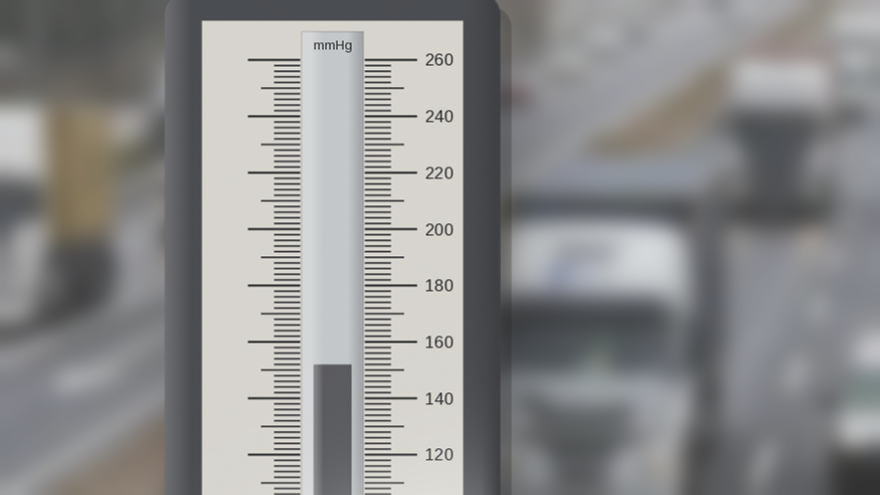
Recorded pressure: 152 mmHg
